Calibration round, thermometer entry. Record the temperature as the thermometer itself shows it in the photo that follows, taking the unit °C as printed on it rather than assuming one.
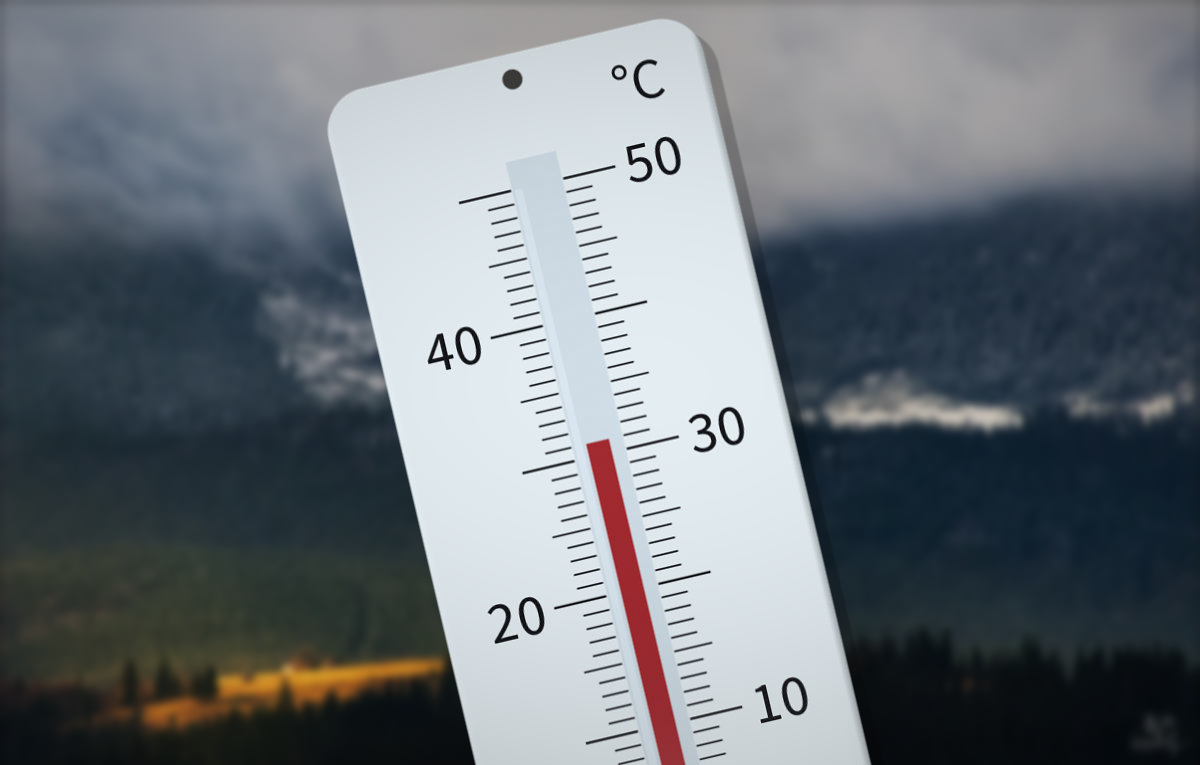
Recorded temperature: 31 °C
